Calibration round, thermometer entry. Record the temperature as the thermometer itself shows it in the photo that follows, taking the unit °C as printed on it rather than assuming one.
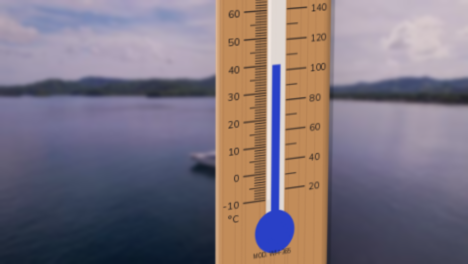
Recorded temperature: 40 °C
